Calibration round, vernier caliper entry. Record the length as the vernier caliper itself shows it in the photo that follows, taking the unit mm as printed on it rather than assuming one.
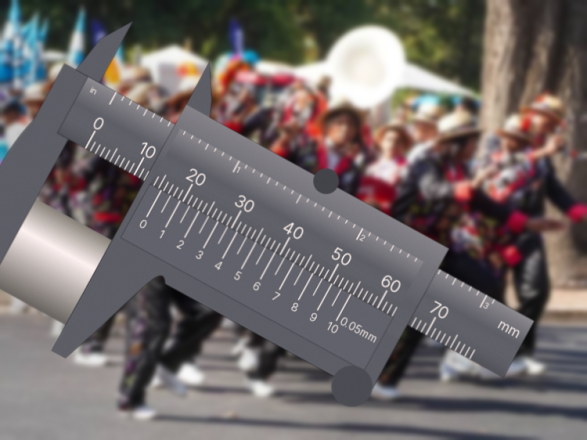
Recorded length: 15.6 mm
